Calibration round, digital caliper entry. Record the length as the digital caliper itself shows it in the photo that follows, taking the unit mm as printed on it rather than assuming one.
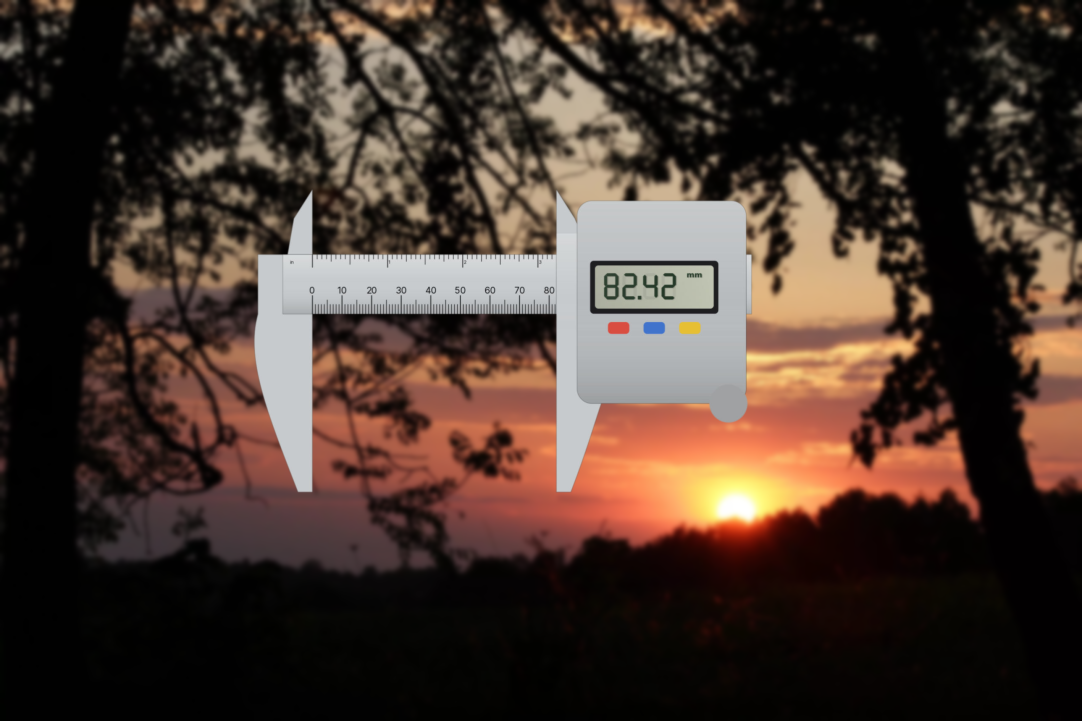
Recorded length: 82.42 mm
